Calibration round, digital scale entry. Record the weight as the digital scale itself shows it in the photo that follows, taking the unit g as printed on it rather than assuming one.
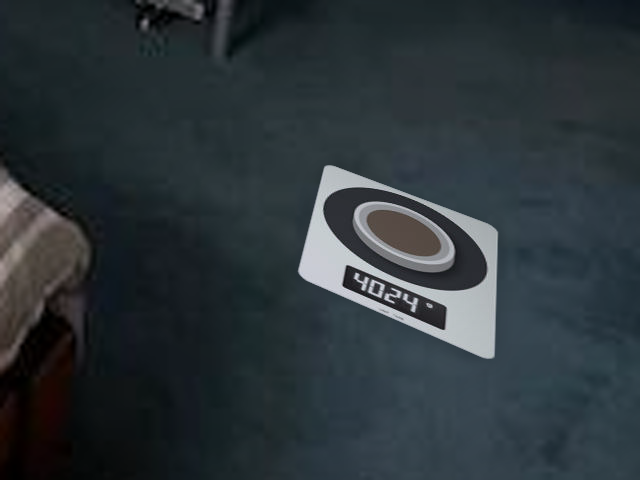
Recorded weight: 4024 g
